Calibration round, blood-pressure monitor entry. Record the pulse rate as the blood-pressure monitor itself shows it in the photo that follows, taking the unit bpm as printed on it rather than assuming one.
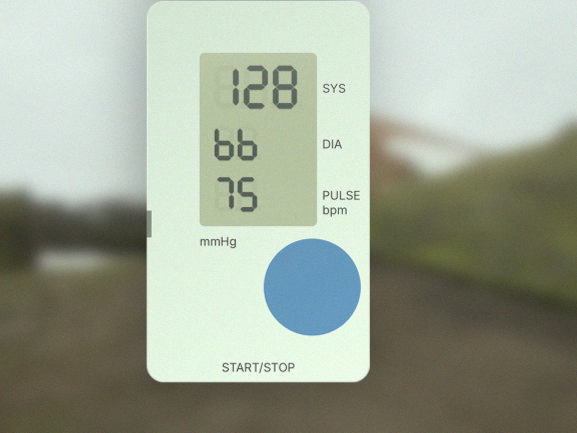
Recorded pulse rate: 75 bpm
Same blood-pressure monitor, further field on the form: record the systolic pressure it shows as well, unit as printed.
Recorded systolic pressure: 128 mmHg
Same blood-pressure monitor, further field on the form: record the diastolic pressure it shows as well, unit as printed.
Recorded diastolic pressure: 66 mmHg
